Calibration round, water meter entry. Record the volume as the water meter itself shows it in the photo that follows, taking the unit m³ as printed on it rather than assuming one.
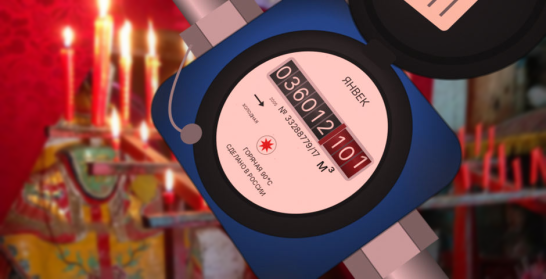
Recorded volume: 36012.101 m³
